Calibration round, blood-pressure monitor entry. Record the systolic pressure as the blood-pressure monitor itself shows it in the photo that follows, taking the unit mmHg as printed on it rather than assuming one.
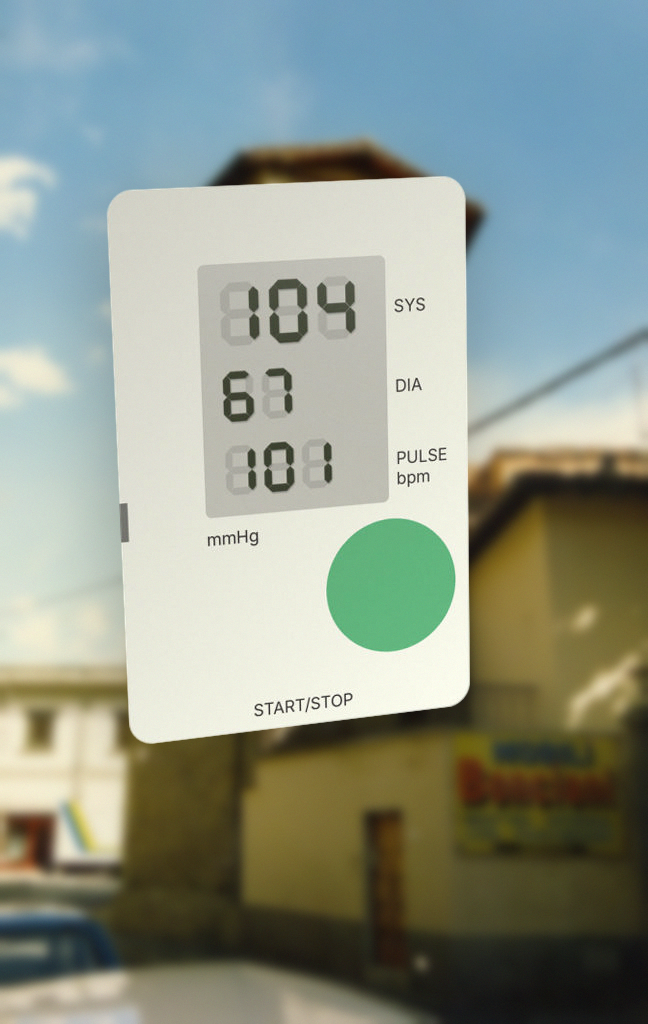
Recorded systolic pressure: 104 mmHg
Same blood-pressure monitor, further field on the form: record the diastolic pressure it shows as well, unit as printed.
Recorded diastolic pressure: 67 mmHg
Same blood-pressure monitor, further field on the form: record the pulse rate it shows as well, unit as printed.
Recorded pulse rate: 101 bpm
